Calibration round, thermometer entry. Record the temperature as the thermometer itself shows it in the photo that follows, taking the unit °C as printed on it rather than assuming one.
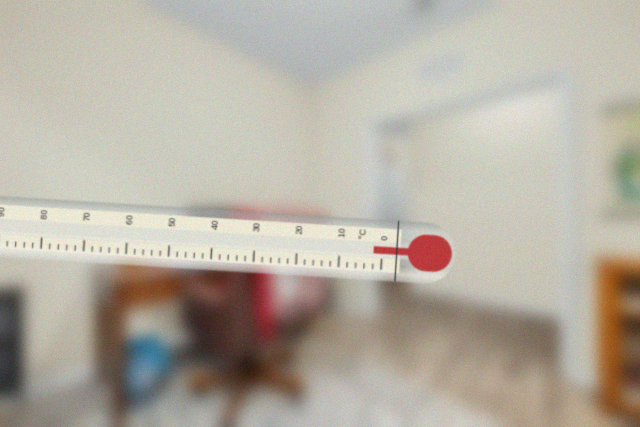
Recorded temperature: 2 °C
